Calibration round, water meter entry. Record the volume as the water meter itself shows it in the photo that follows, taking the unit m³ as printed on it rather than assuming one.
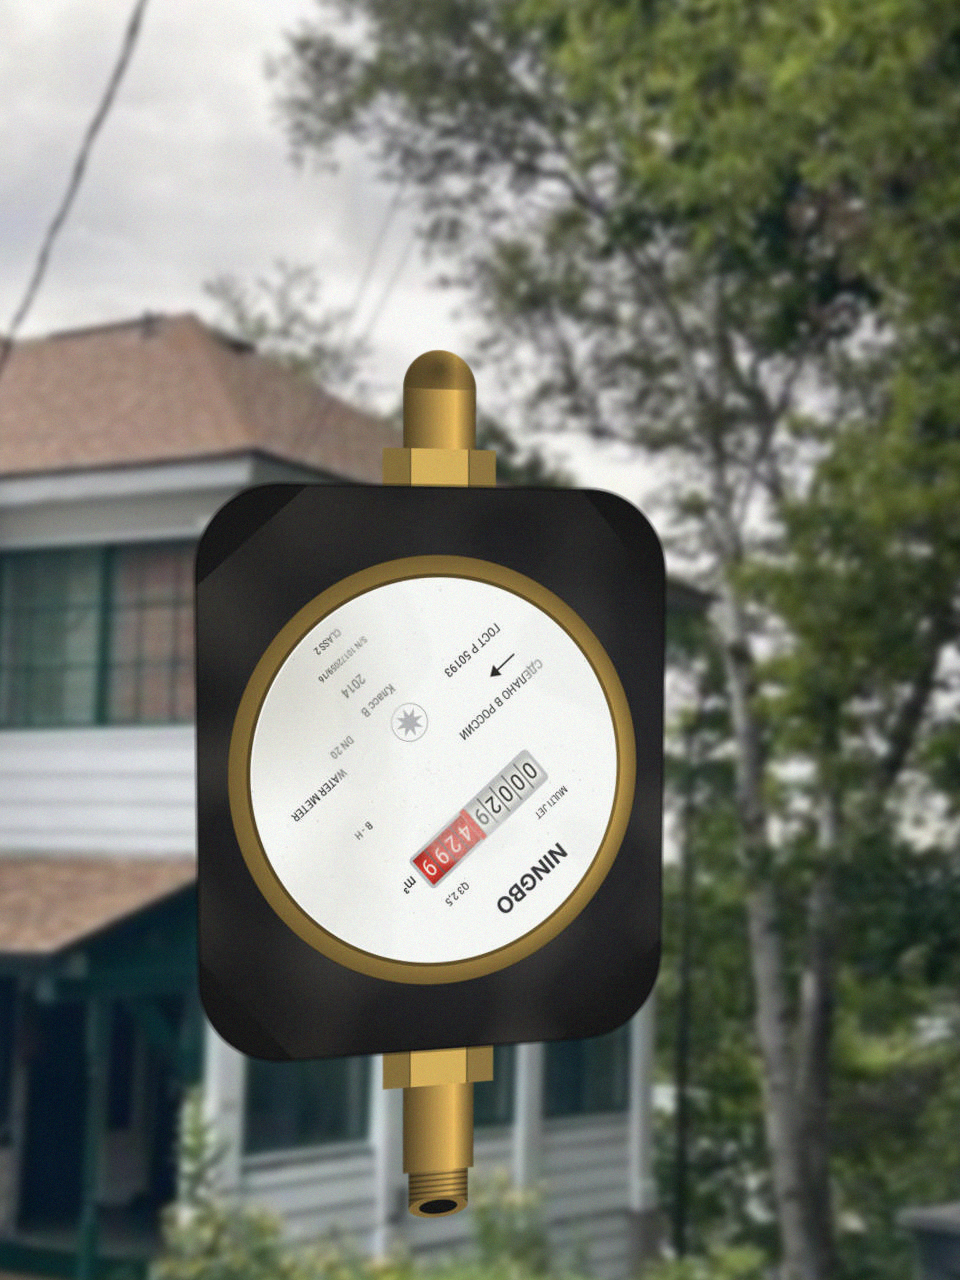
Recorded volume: 29.4299 m³
